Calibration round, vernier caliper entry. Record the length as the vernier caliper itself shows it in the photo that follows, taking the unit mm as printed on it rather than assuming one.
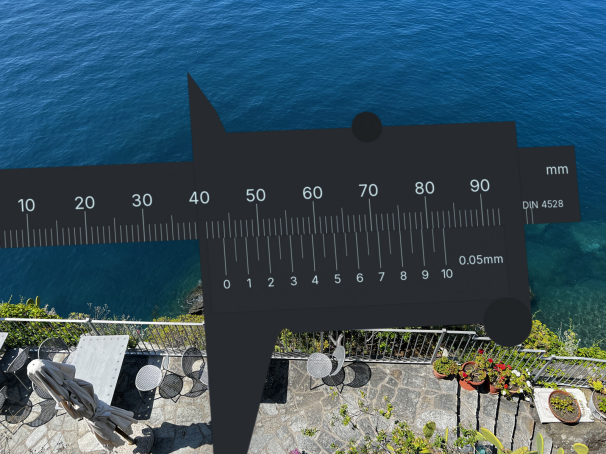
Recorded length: 43.8 mm
